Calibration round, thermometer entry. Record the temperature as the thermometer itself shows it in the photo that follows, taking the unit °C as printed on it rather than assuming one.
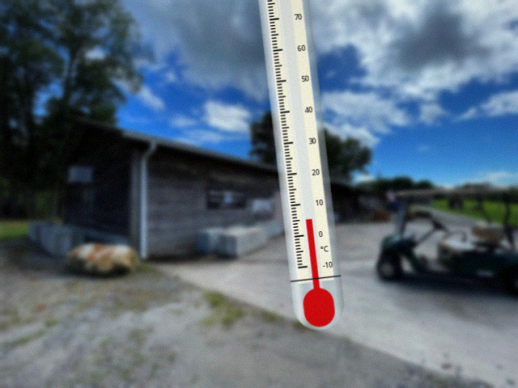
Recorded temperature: 5 °C
